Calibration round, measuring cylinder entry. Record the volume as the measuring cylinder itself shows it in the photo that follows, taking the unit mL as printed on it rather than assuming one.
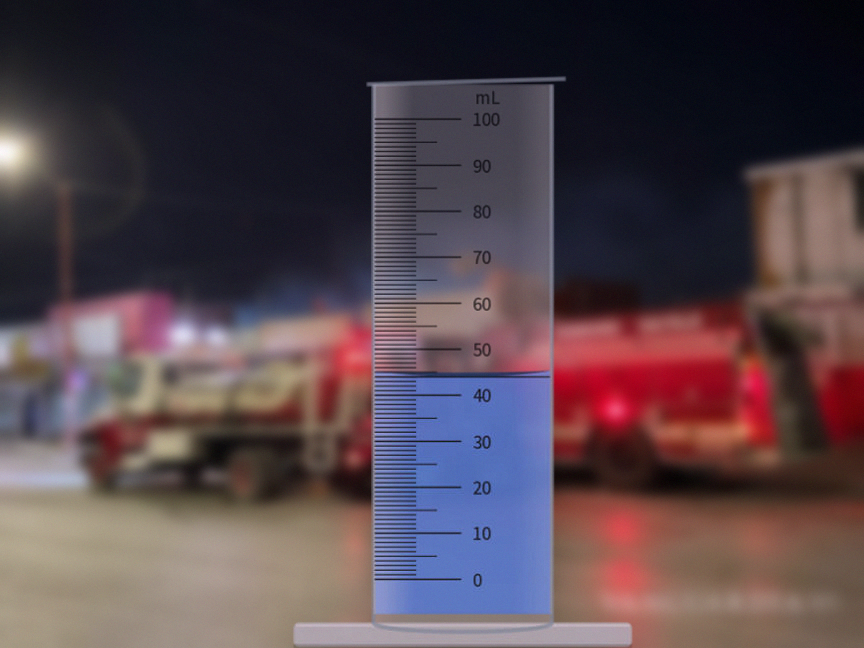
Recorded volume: 44 mL
